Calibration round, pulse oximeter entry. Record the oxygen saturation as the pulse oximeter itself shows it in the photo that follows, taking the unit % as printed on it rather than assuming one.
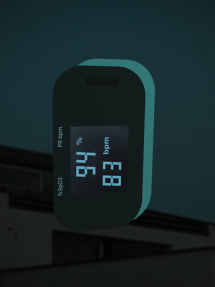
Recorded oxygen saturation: 94 %
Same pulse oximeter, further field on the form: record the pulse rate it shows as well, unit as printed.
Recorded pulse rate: 83 bpm
